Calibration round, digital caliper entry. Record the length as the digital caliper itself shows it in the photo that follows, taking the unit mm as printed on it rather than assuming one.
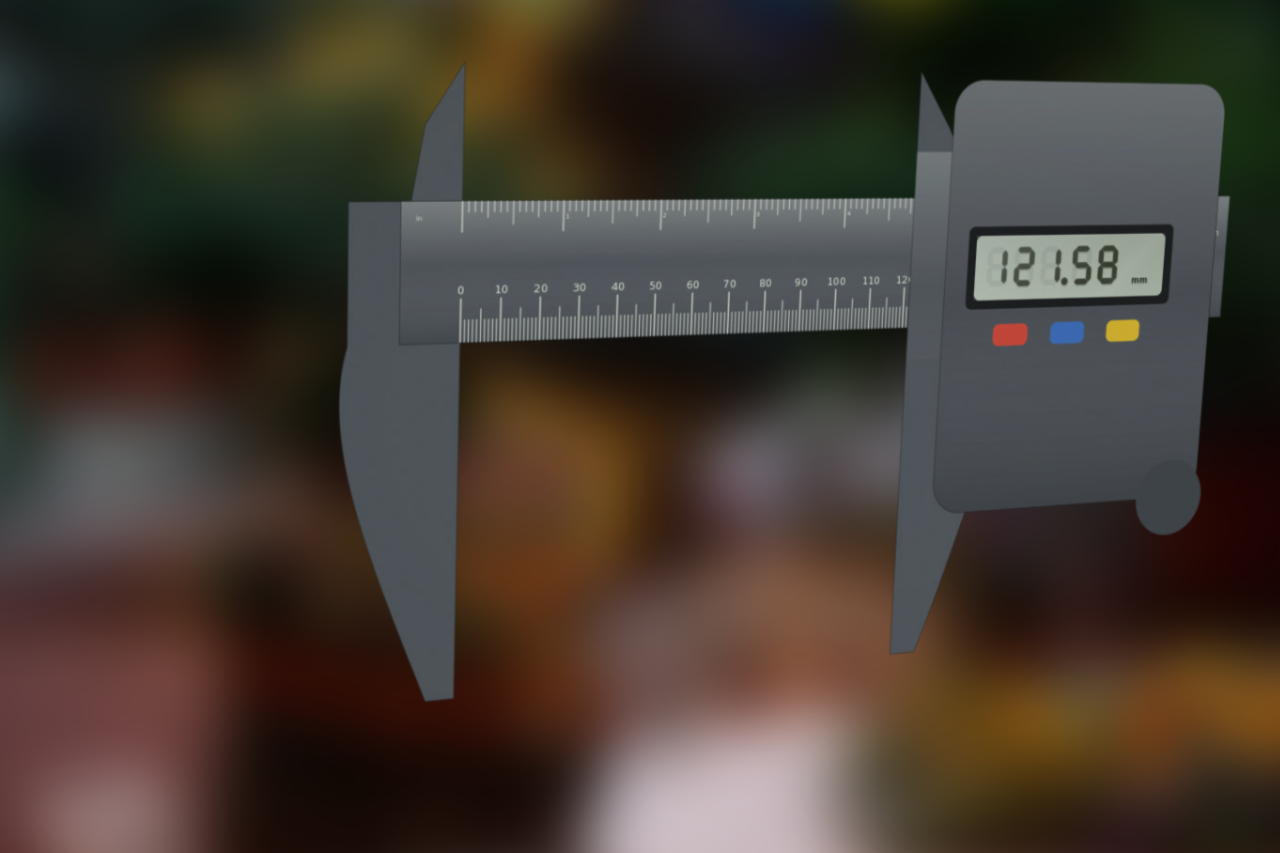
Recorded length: 121.58 mm
